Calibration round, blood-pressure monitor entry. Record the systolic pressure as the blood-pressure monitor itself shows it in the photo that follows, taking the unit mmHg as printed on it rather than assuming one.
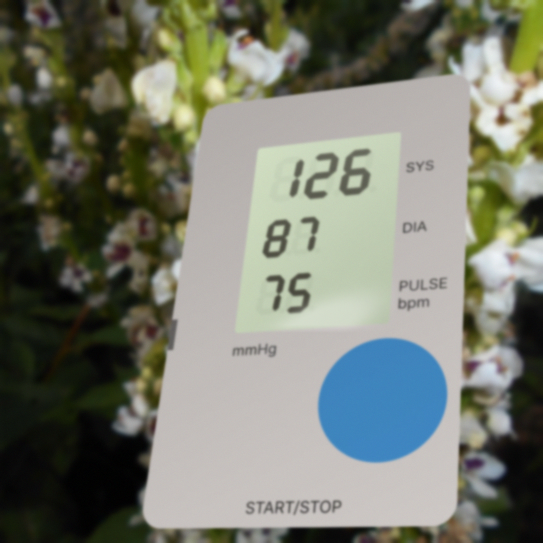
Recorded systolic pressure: 126 mmHg
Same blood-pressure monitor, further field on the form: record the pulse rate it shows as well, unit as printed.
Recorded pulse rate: 75 bpm
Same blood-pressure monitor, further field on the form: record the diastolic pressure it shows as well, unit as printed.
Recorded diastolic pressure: 87 mmHg
